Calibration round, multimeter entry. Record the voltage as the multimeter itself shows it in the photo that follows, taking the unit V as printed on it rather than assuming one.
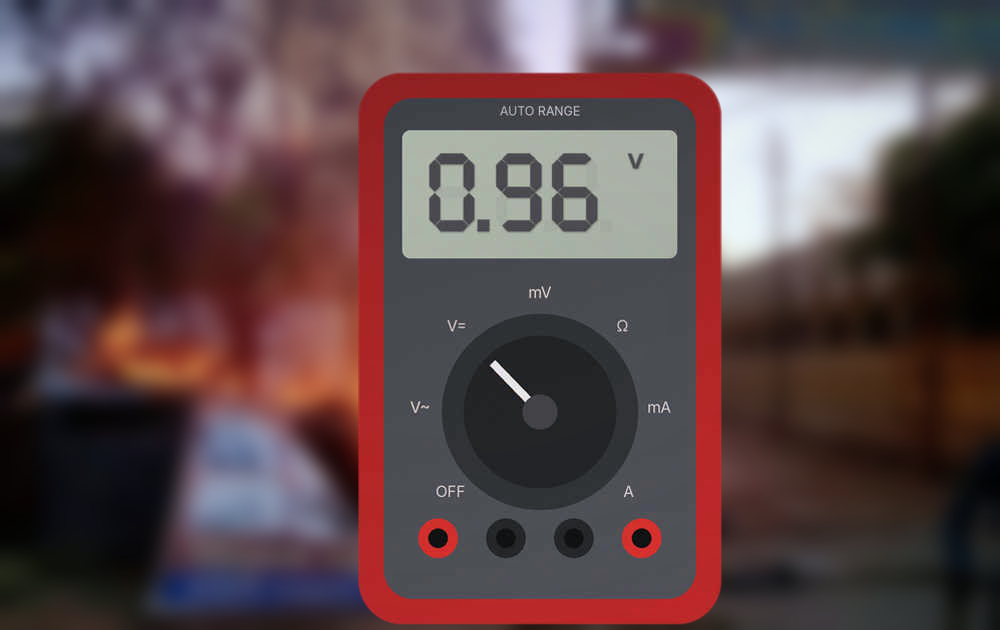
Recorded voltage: 0.96 V
